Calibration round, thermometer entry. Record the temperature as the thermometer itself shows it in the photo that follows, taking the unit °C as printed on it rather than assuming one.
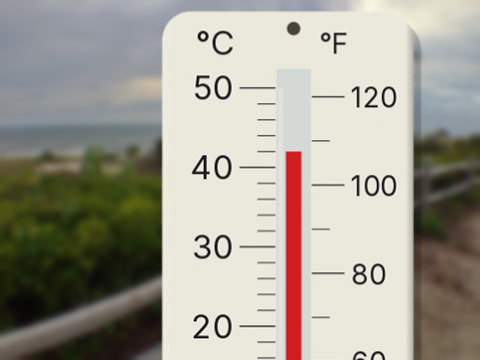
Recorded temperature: 42 °C
